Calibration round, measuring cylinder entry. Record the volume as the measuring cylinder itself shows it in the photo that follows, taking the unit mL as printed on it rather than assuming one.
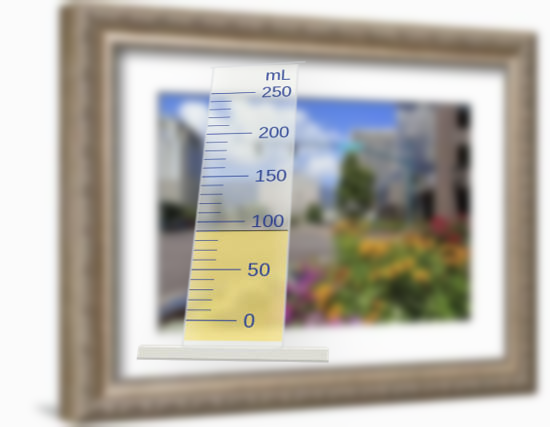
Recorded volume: 90 mL
